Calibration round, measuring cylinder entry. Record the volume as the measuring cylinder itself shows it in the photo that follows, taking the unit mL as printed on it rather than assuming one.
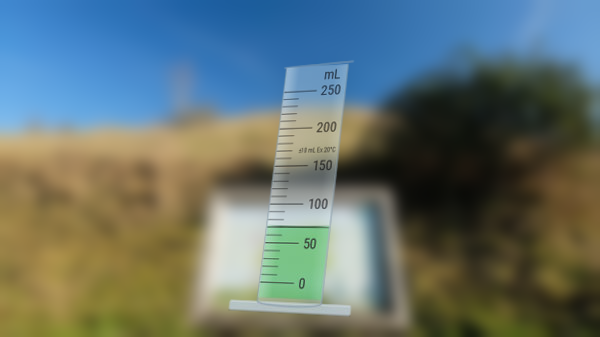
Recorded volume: 70 mL
